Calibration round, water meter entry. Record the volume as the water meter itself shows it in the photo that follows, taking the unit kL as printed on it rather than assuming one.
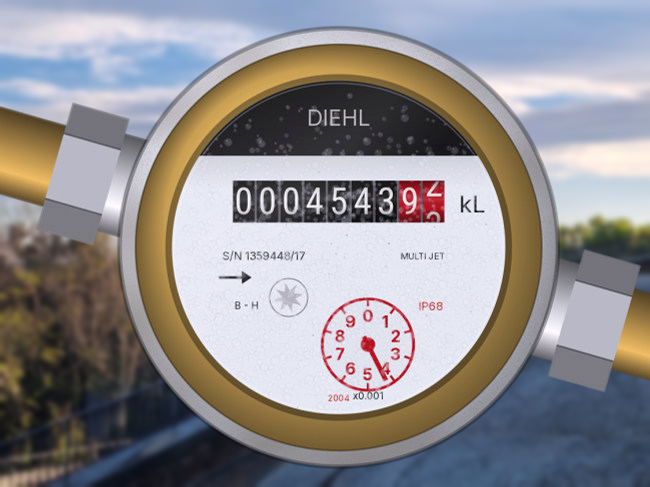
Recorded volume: 4543.924 kL
